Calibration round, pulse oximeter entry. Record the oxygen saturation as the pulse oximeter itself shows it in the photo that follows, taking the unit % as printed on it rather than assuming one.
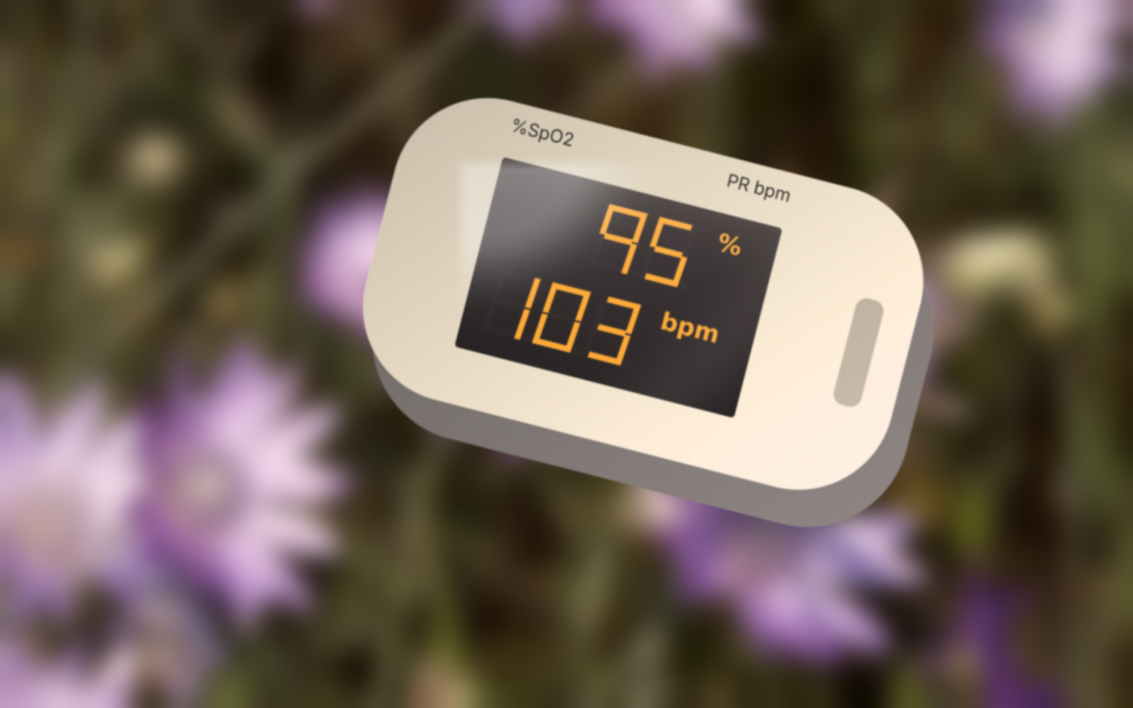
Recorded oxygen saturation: 95 %
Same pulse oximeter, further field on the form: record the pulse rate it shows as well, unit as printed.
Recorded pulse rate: 103 bpm
